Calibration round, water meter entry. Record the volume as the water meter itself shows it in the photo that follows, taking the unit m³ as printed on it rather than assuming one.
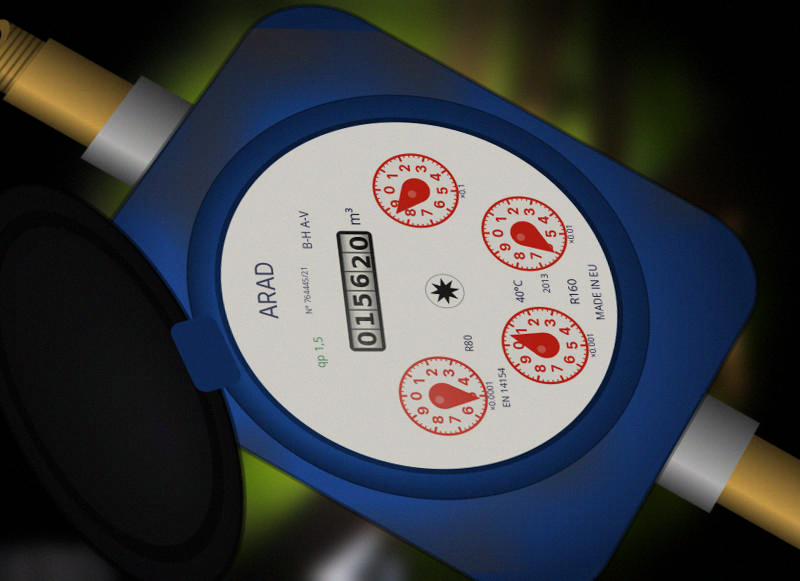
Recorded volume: 15619.8605 m³
